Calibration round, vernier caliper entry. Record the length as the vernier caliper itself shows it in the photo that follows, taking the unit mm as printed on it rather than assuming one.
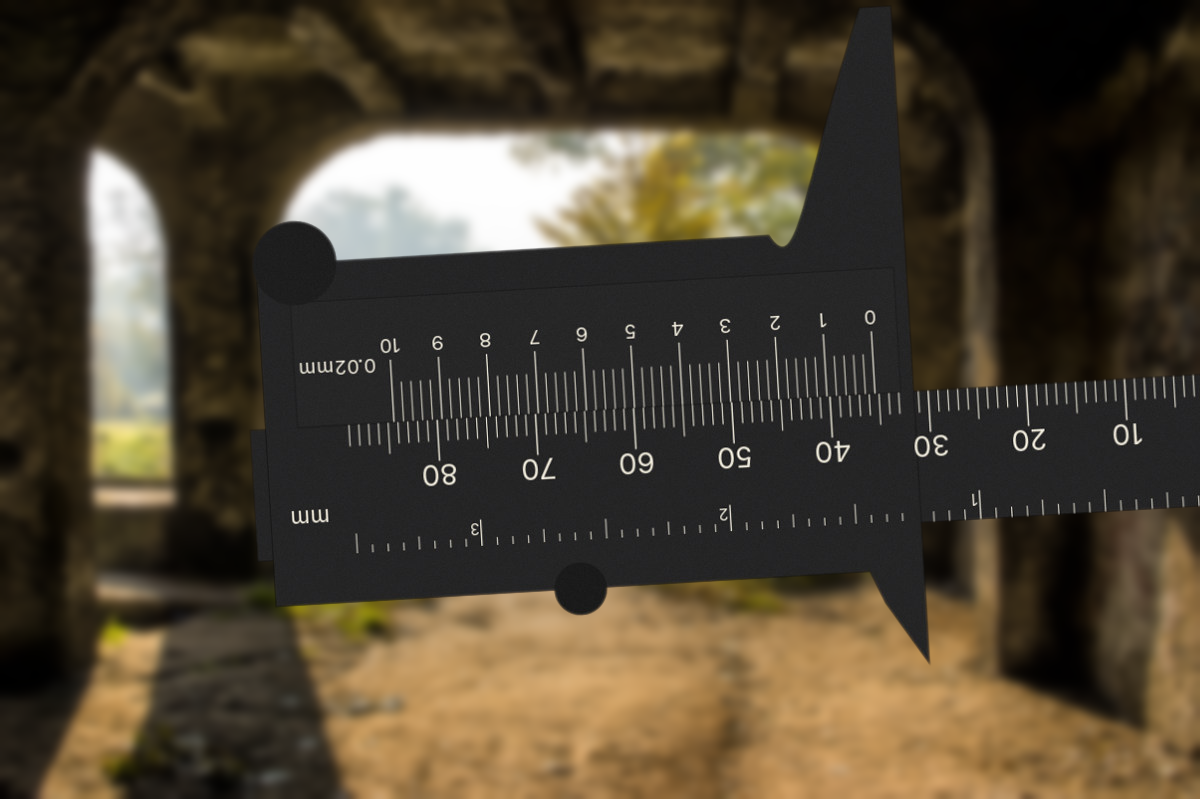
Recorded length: 35.4 mm
